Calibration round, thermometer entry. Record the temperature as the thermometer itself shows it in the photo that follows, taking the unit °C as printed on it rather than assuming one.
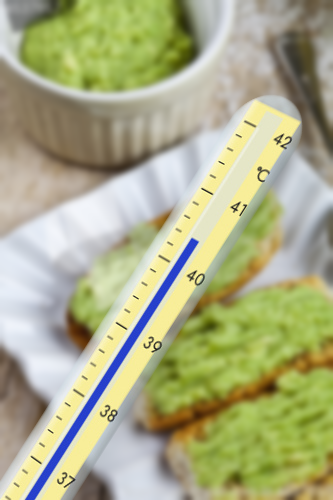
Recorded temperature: 40.4 °C
